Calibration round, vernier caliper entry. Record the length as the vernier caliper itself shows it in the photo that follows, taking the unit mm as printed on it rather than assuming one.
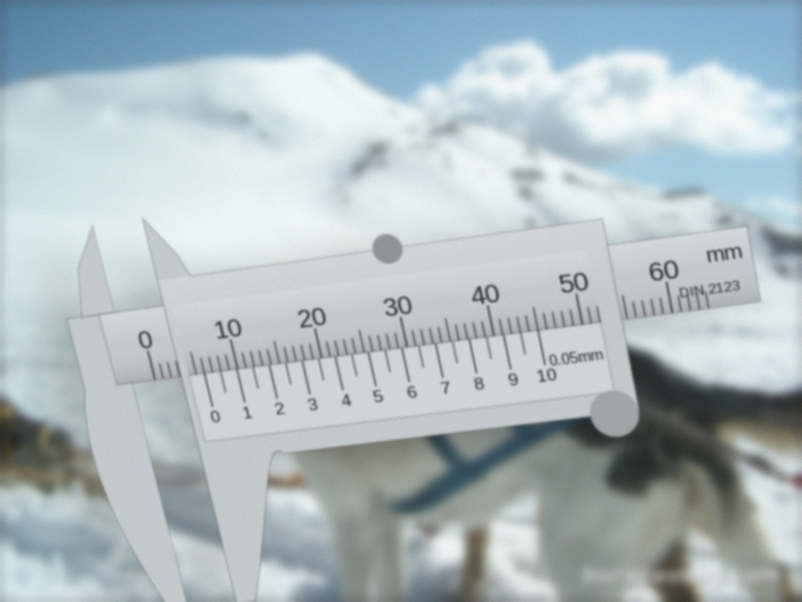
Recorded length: 6.0 mm
